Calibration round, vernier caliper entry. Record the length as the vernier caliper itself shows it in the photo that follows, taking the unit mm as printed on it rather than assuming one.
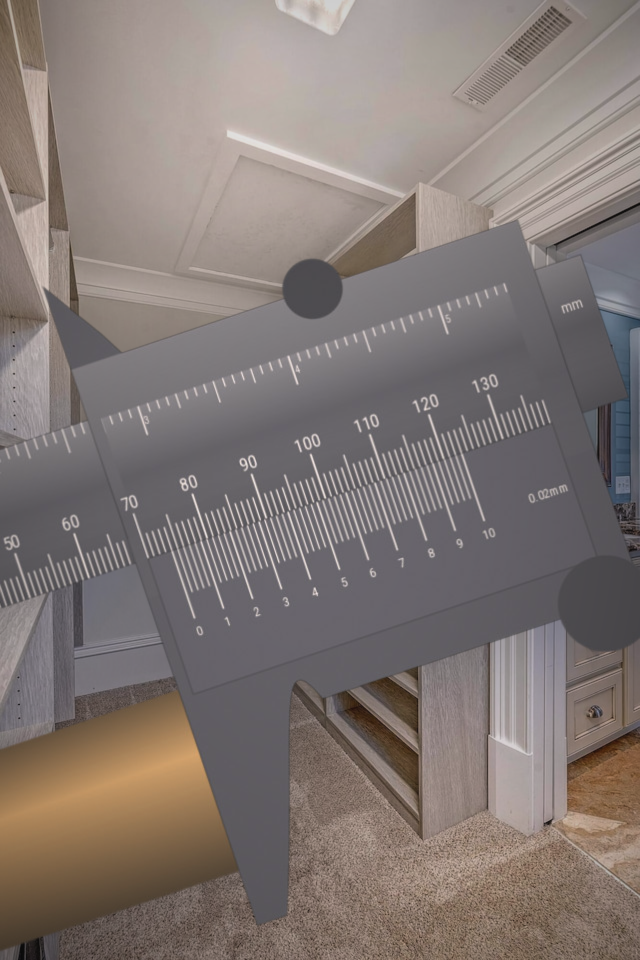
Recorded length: 74.0 mm
